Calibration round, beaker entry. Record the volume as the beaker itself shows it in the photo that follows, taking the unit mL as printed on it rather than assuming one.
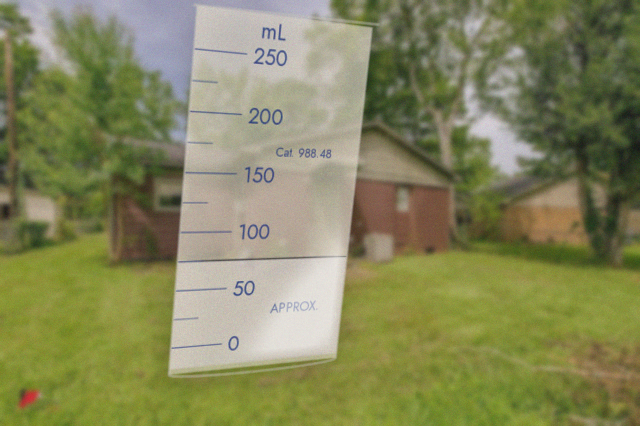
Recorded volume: 75 mL
